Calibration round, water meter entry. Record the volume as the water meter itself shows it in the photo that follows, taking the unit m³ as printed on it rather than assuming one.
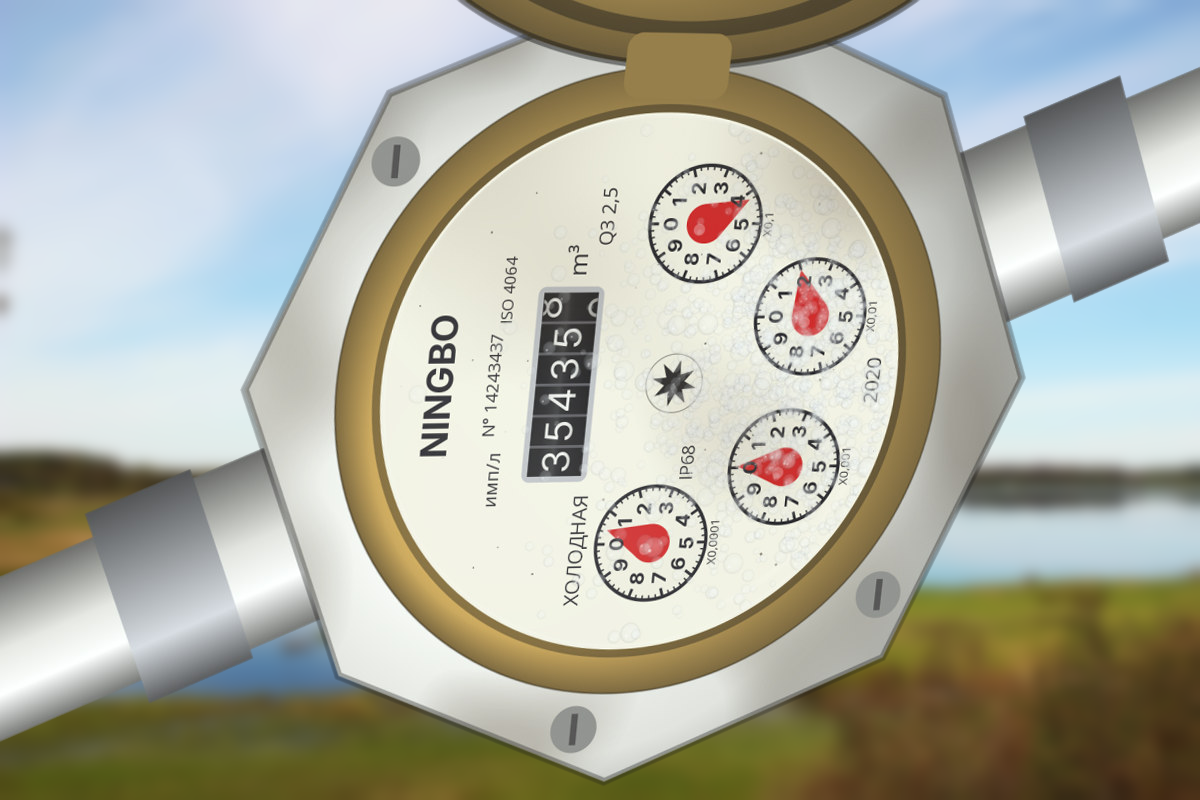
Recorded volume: 354358.4200 m³
